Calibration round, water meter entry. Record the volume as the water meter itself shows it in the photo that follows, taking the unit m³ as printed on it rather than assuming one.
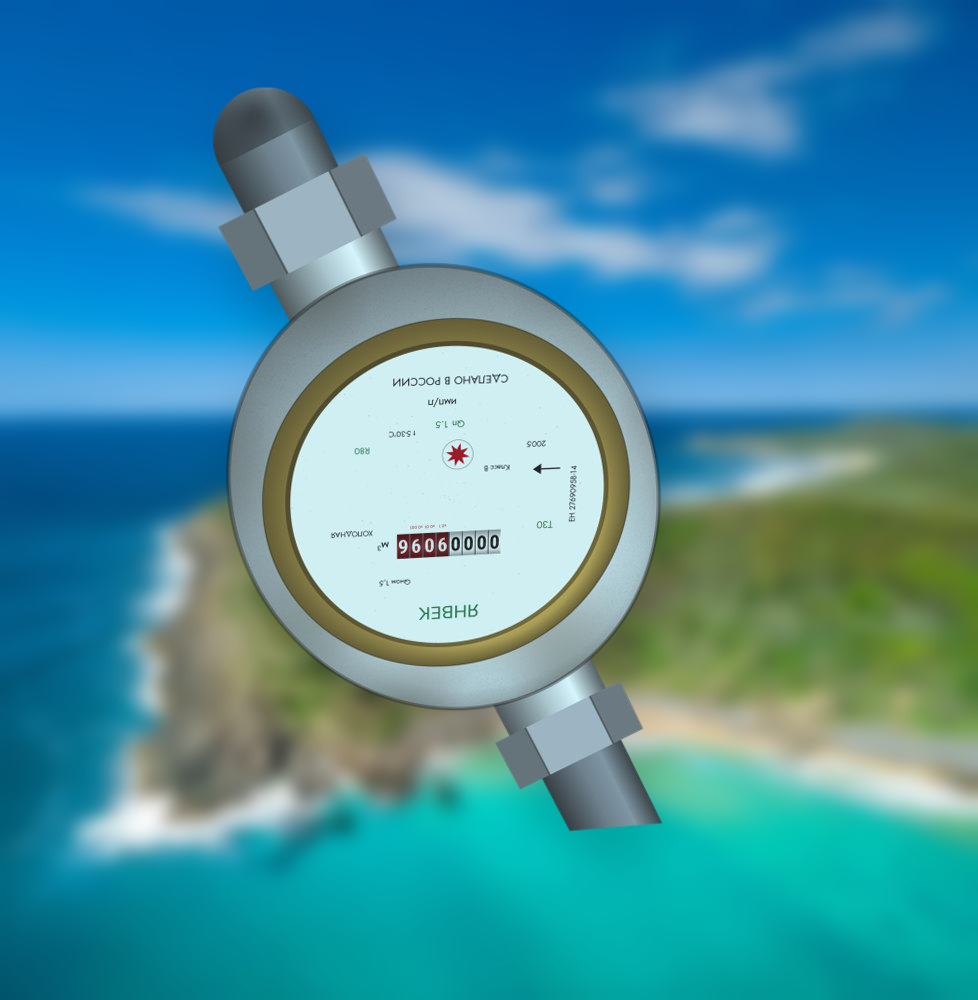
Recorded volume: 0.9096 m³
